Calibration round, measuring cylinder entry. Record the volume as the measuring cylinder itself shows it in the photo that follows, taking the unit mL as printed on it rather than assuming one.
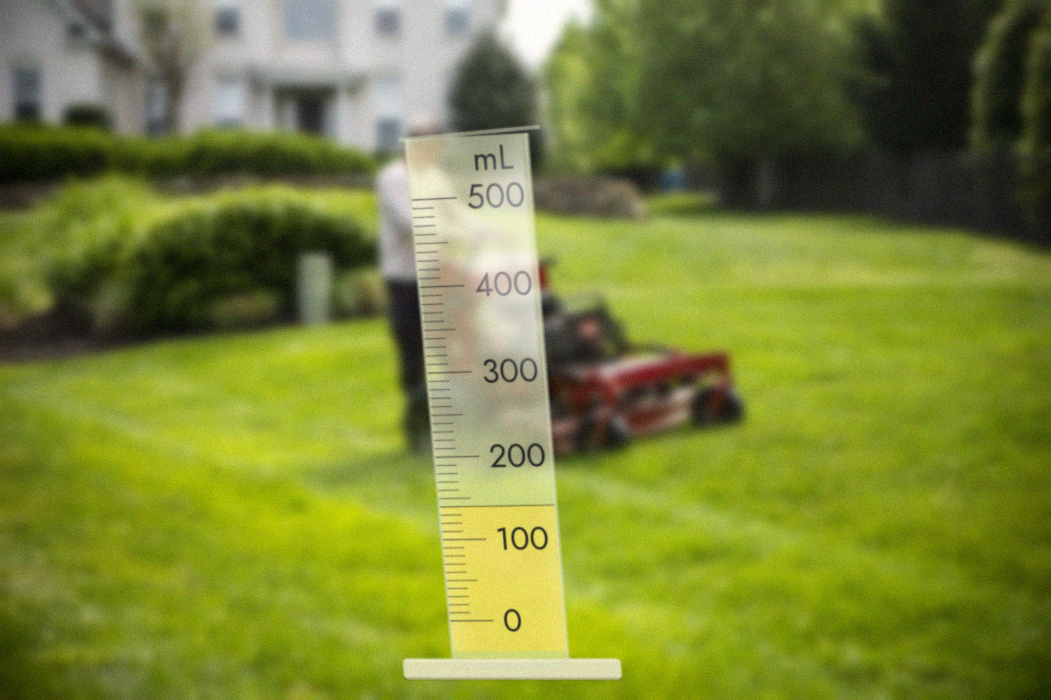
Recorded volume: 140 mL
